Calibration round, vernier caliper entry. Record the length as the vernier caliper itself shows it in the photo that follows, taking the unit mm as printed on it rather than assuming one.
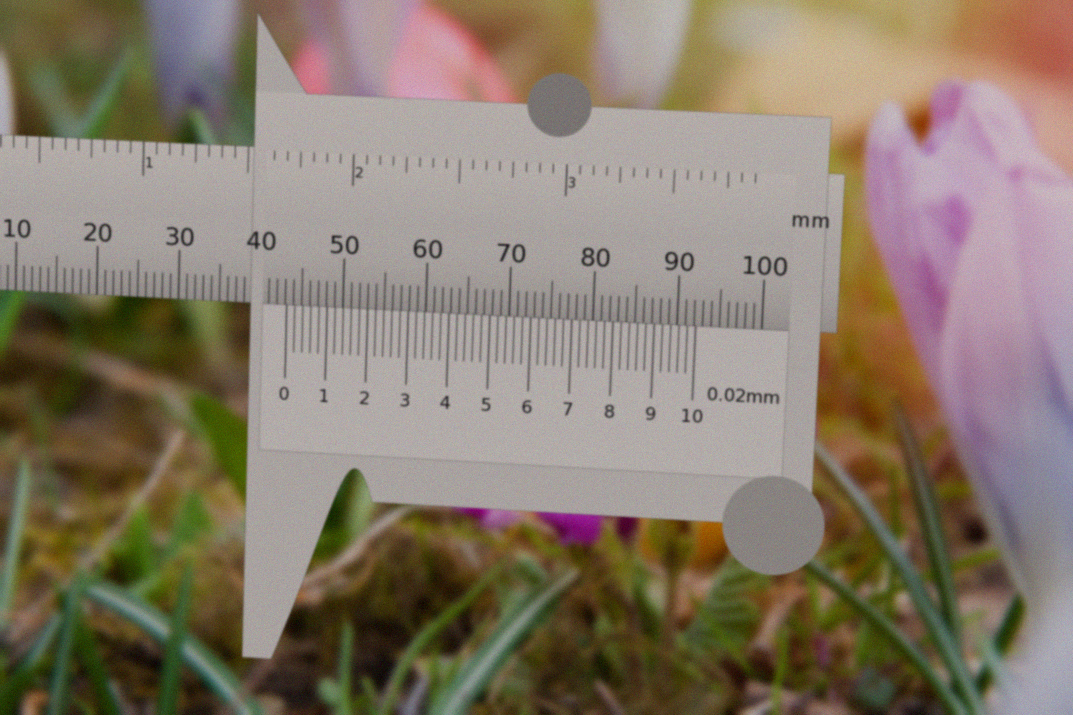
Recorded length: 43.2 mm
